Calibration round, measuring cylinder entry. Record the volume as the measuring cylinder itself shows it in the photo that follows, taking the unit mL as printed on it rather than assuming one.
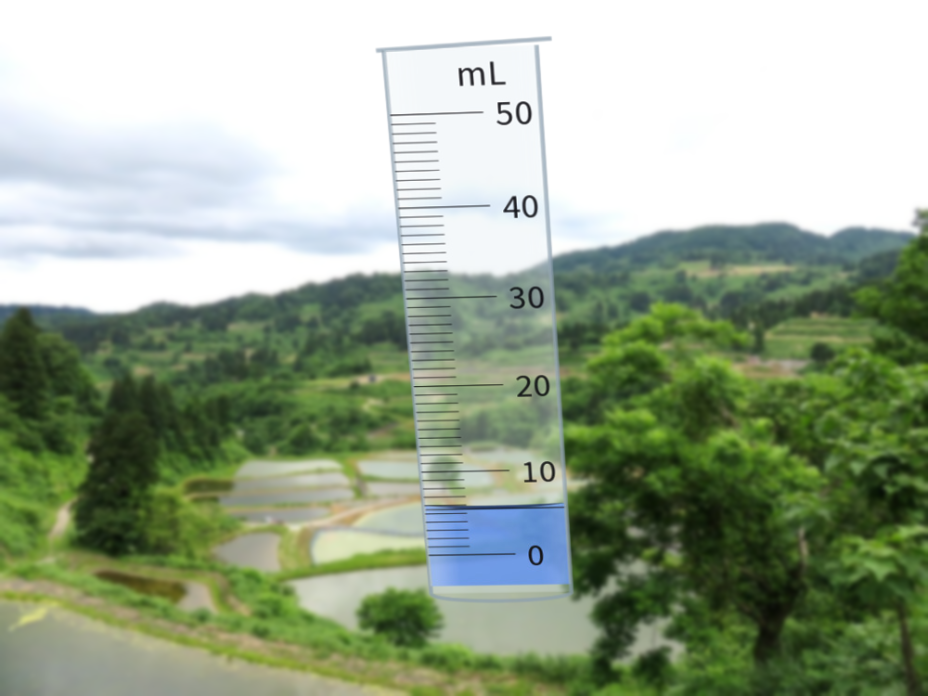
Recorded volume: 5.5 mL
